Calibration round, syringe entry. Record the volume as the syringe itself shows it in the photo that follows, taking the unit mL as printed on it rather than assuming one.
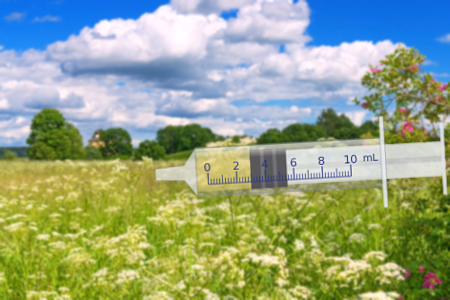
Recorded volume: 3 mL
